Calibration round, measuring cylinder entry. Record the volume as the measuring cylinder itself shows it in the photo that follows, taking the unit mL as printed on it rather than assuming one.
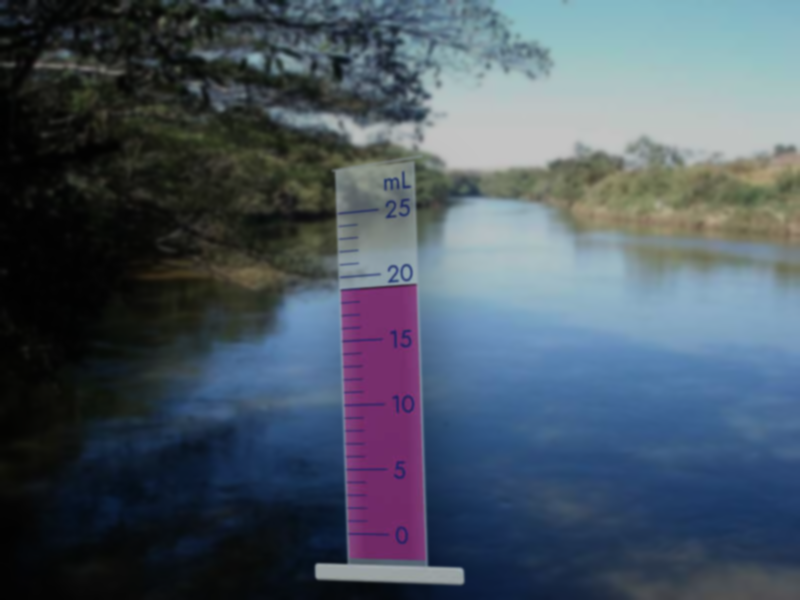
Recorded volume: 19 mL
